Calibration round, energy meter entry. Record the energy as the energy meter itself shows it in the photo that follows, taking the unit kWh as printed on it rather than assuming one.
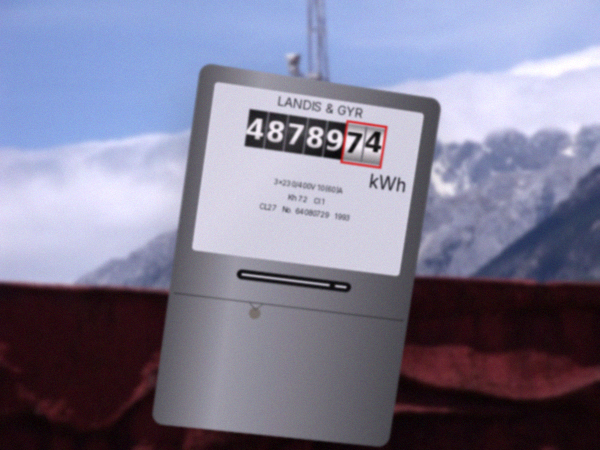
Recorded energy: 48789.74 kWh
